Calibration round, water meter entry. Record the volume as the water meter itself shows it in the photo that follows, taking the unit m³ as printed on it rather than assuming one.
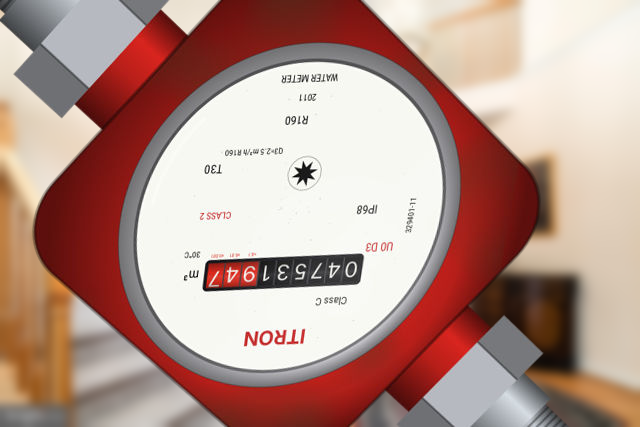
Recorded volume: 47531.947 m³
